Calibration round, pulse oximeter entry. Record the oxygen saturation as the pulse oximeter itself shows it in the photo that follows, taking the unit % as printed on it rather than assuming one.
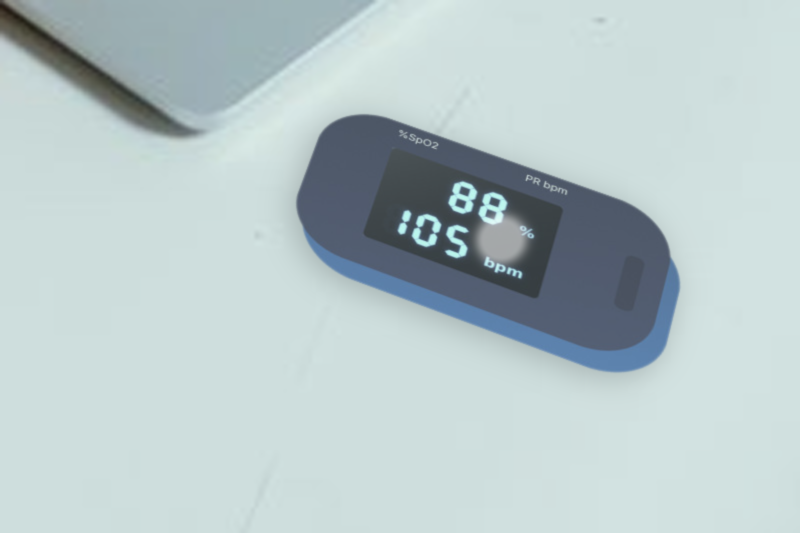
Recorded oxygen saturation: 88 %
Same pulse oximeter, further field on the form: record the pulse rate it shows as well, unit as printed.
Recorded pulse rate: 105 bpm
